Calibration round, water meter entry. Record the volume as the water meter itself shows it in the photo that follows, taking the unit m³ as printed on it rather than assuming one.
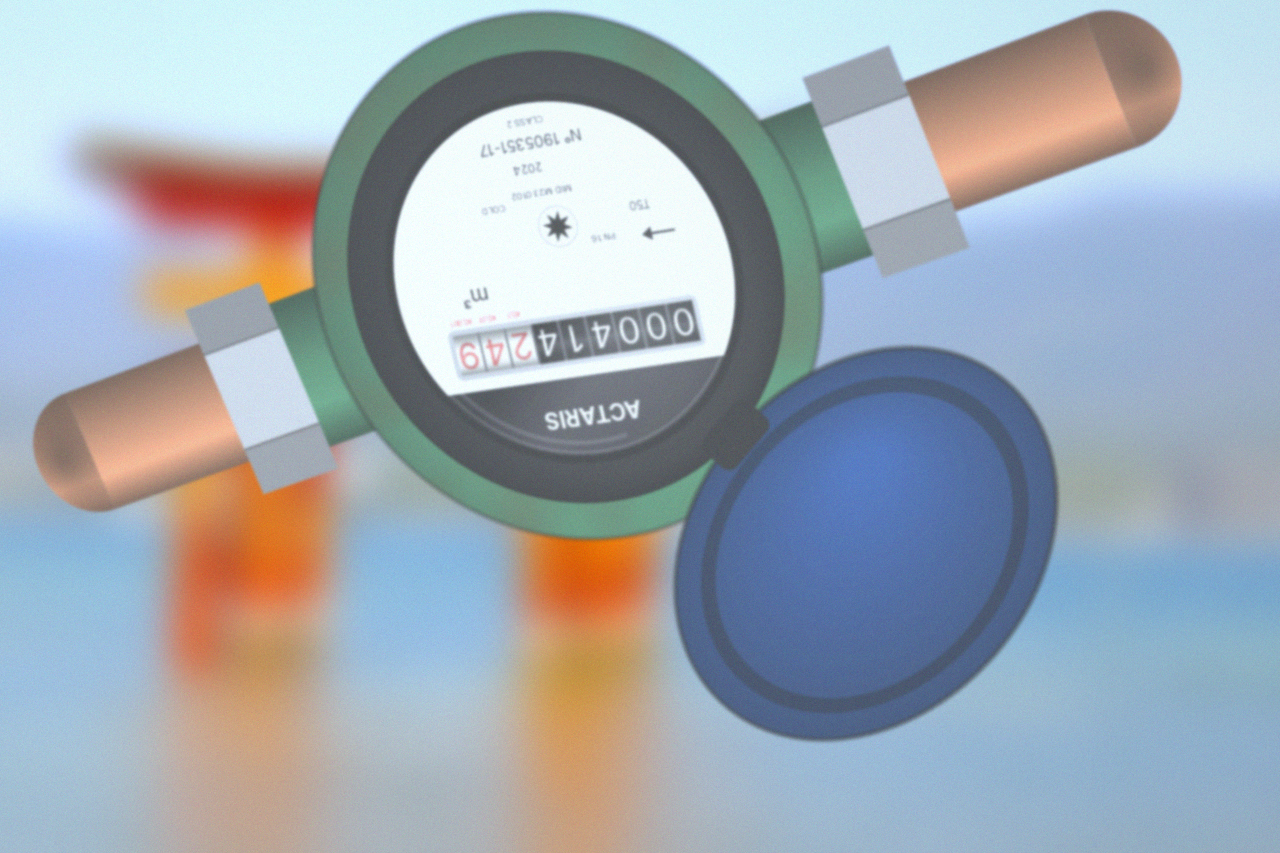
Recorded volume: 414.249 m³
